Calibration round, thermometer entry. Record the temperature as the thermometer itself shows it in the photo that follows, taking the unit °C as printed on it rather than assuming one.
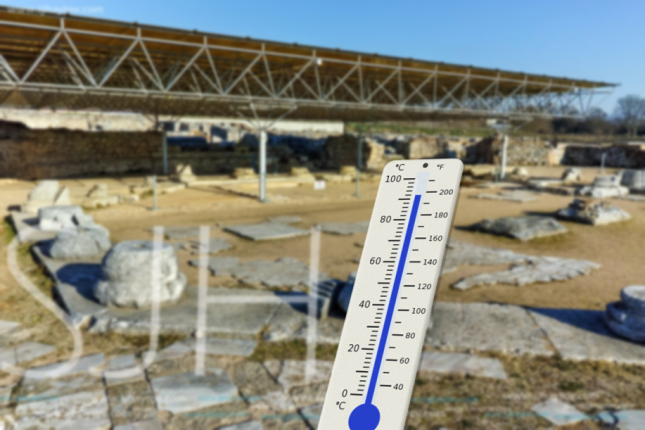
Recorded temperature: 92 °C
